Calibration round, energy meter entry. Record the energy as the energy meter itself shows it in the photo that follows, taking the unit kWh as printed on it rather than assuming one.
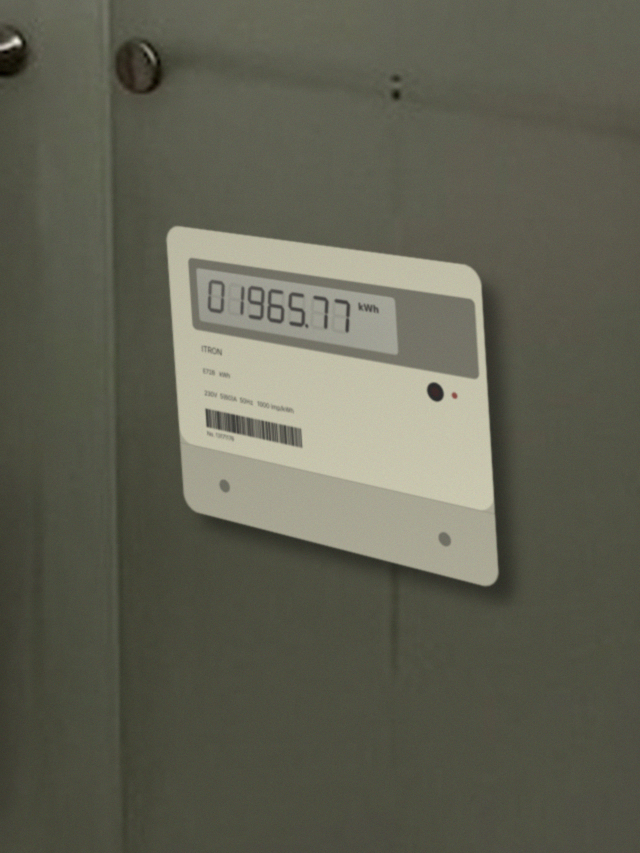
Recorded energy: 1965.77 kWh
